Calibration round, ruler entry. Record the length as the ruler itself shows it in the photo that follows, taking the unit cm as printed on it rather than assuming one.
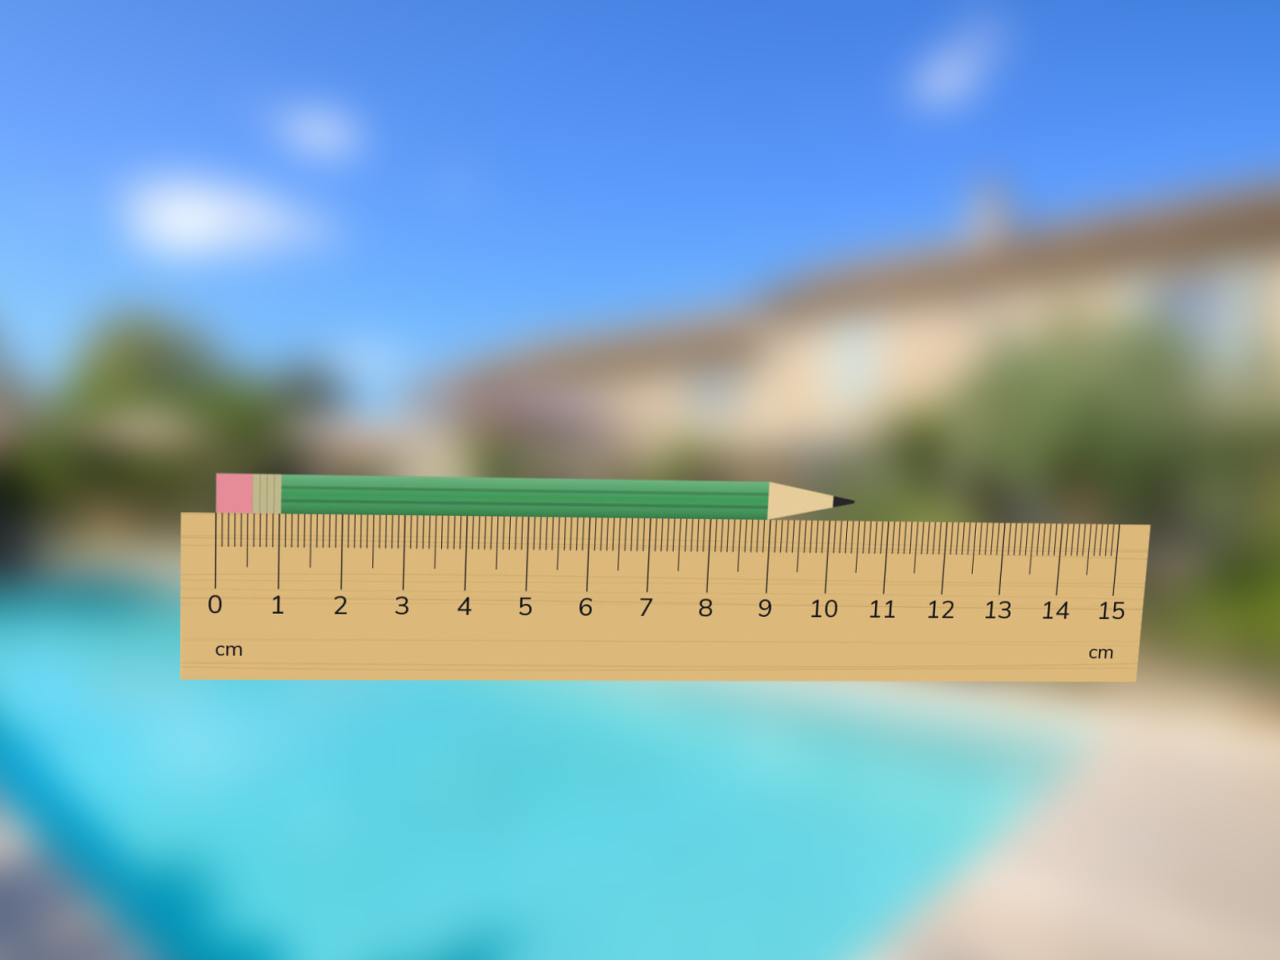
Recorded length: 10.4 cm
